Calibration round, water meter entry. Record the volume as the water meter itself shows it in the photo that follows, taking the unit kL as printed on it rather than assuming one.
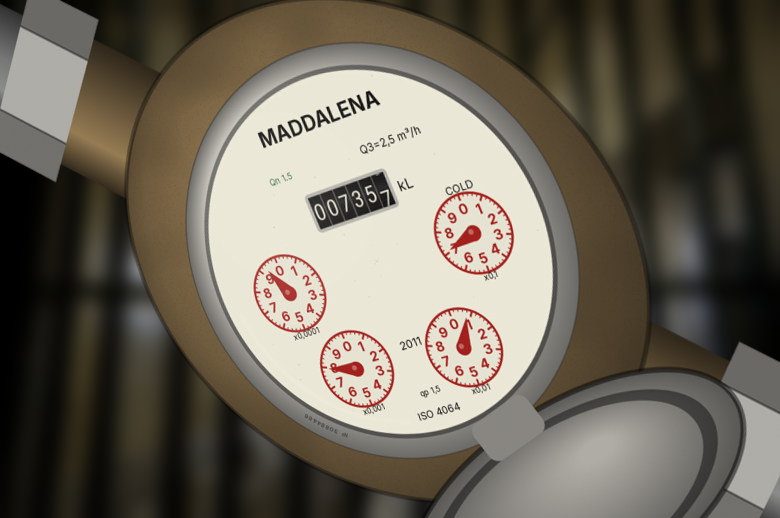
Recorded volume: 7356.7079 kL
